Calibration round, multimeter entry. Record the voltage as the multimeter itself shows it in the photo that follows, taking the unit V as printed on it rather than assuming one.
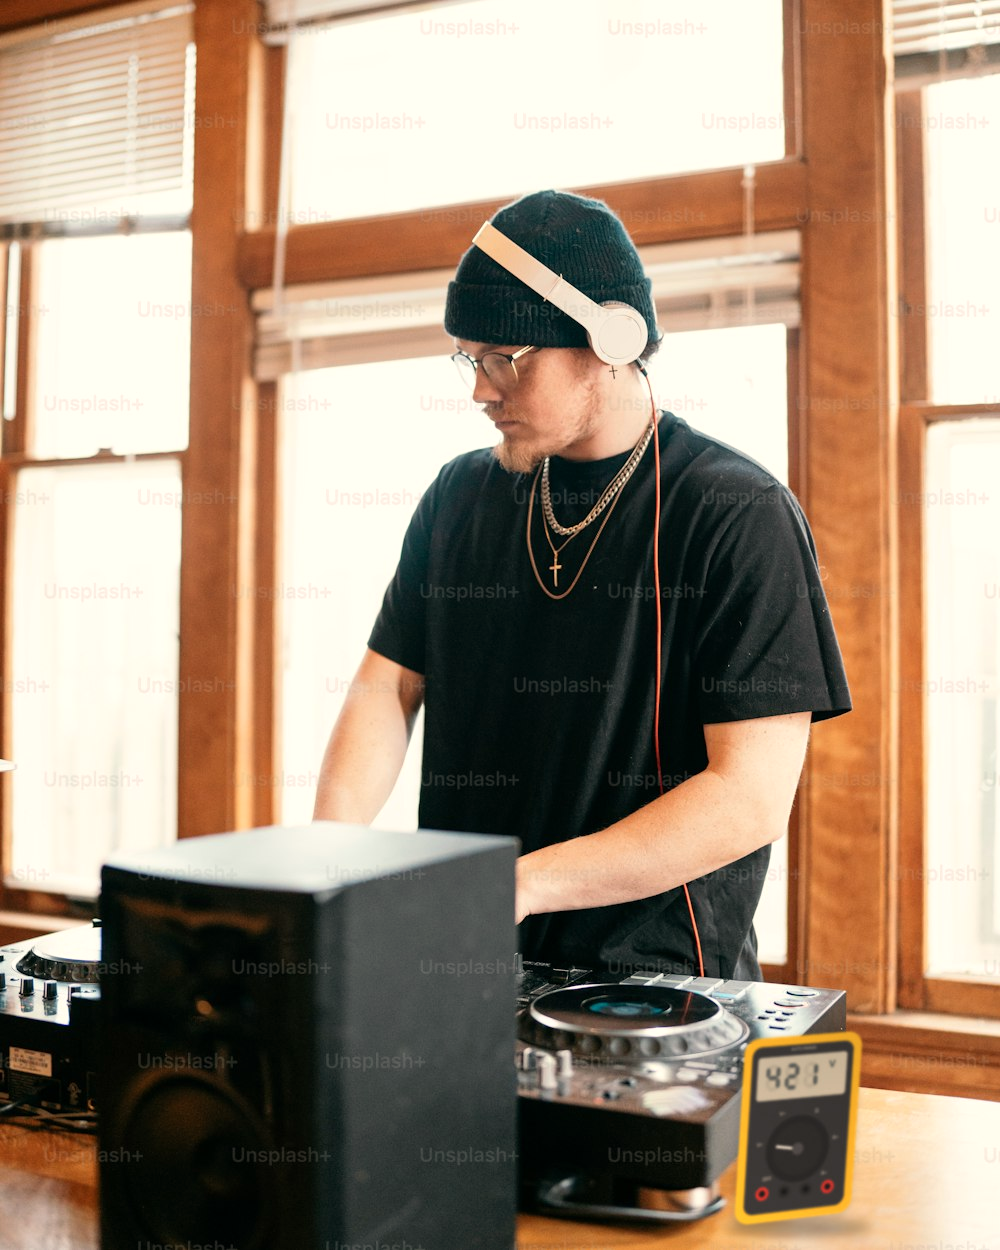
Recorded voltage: 421 V
